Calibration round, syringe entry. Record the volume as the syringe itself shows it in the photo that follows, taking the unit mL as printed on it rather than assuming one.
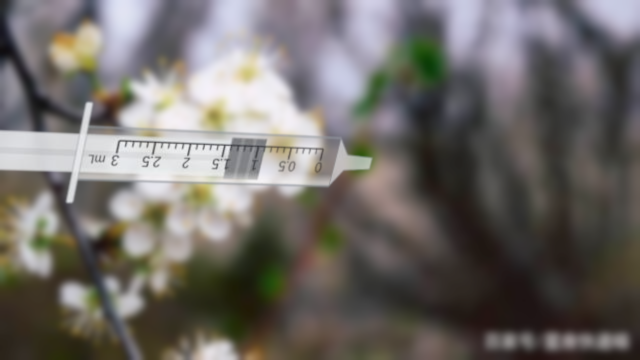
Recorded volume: 0.9 mL
